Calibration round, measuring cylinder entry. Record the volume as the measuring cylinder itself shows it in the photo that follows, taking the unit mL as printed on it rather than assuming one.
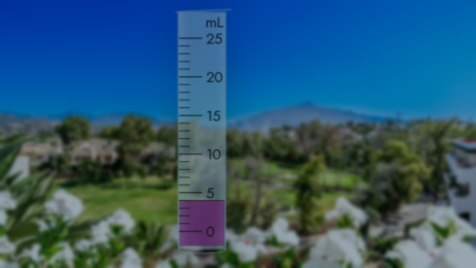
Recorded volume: 4 mL
